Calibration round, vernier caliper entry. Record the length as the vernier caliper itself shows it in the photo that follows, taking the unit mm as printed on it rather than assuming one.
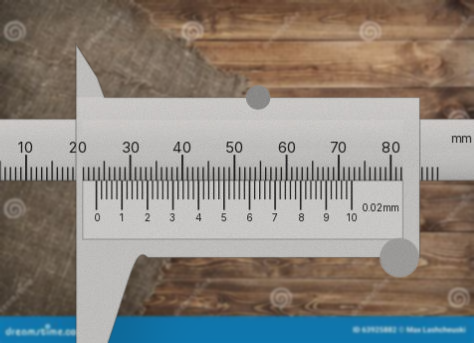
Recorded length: 23.5 mm
